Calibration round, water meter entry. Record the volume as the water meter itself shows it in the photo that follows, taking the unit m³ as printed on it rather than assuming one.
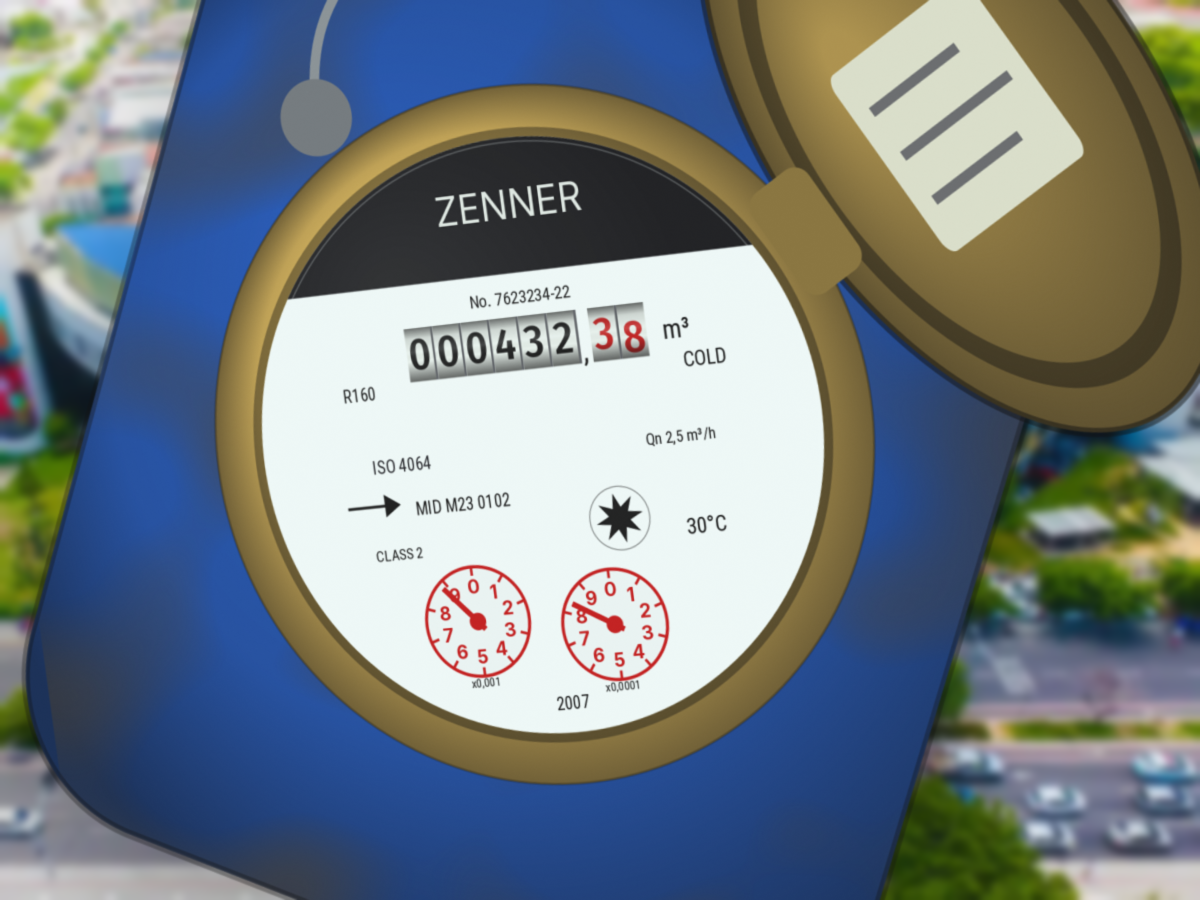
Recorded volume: 432.3788 m³
